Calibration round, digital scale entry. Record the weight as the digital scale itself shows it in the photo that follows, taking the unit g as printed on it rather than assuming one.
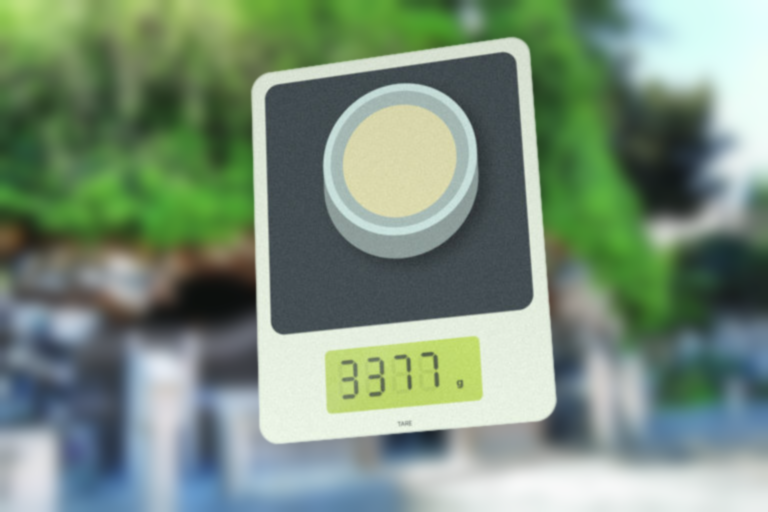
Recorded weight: 3377 g
